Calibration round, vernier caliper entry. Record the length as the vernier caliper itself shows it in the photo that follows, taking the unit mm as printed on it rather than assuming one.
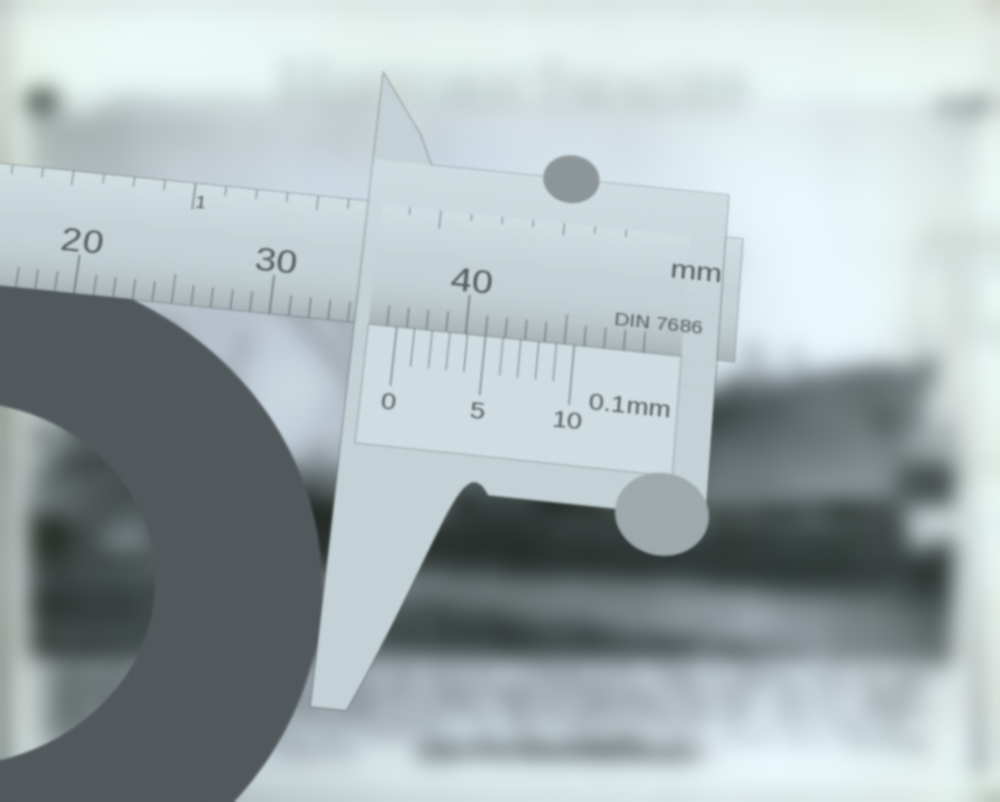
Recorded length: 36.5 mm
